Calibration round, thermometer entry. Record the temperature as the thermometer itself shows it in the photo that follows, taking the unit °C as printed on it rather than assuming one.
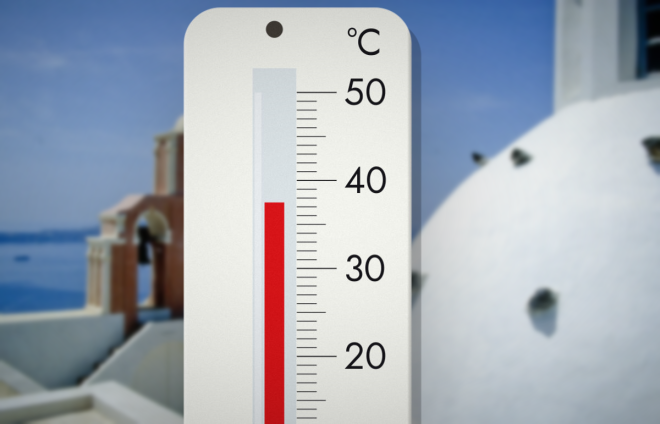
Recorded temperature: 37.5 °C
